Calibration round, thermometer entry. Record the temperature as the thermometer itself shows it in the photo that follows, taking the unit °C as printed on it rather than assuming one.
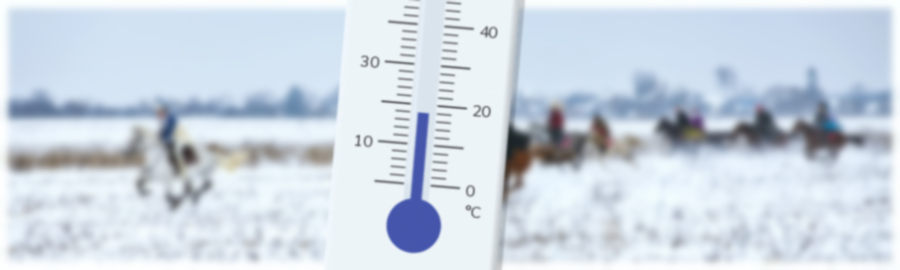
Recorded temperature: 18 °C
